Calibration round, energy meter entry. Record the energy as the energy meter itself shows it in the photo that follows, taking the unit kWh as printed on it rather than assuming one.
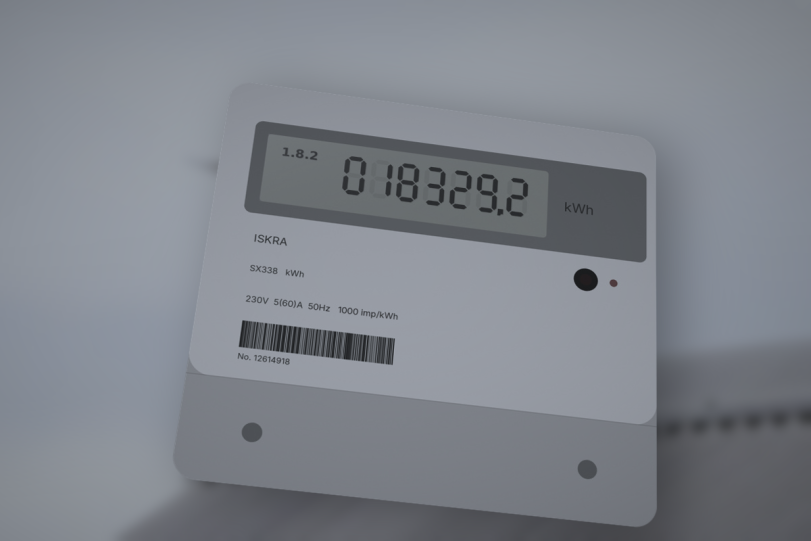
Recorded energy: 18329.2 kWh
